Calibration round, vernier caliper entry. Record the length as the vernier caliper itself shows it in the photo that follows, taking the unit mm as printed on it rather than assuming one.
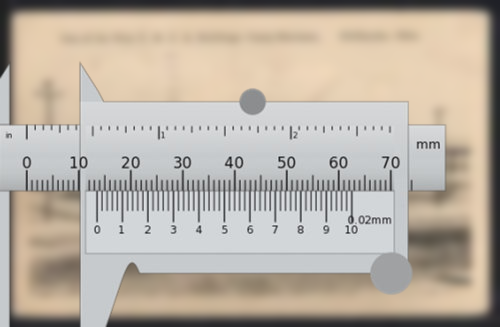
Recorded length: 13.5 mm
